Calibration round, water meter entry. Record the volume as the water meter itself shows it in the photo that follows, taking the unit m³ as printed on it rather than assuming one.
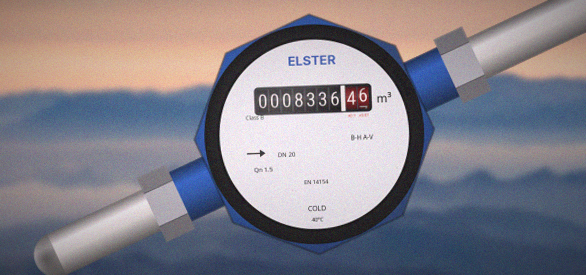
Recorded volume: 8336.46 m³
